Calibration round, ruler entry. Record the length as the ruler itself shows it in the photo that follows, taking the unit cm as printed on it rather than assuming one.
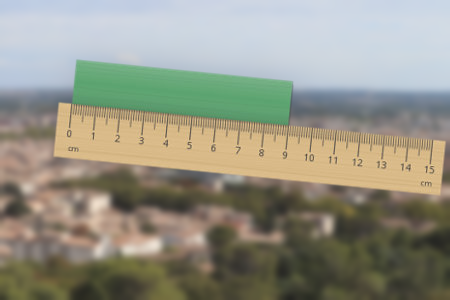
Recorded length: 9 cm
